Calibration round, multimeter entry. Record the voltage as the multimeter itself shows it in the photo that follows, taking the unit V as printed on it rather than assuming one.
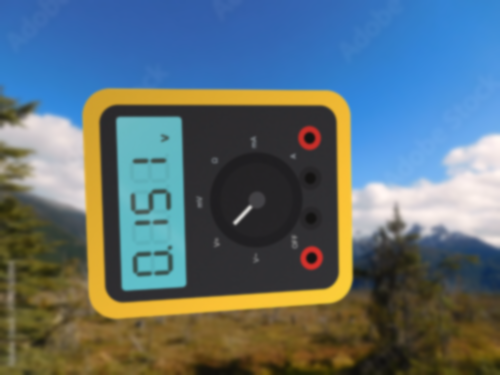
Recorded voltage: 0.151 V
